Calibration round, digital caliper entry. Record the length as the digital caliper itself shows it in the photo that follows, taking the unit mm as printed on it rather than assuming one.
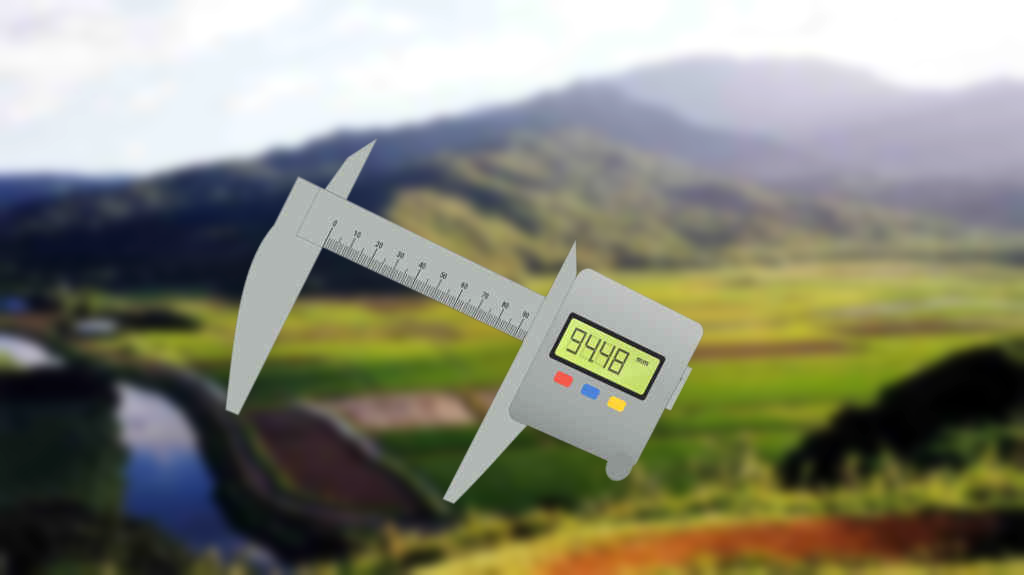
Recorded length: 94.48 mm
